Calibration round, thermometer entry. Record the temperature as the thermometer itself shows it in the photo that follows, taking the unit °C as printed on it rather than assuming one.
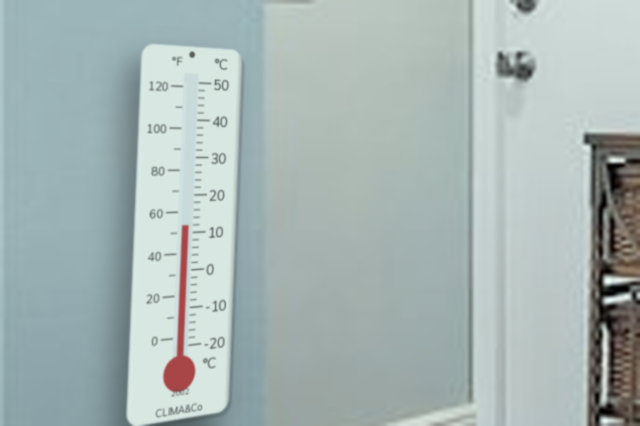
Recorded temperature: 12 °C
